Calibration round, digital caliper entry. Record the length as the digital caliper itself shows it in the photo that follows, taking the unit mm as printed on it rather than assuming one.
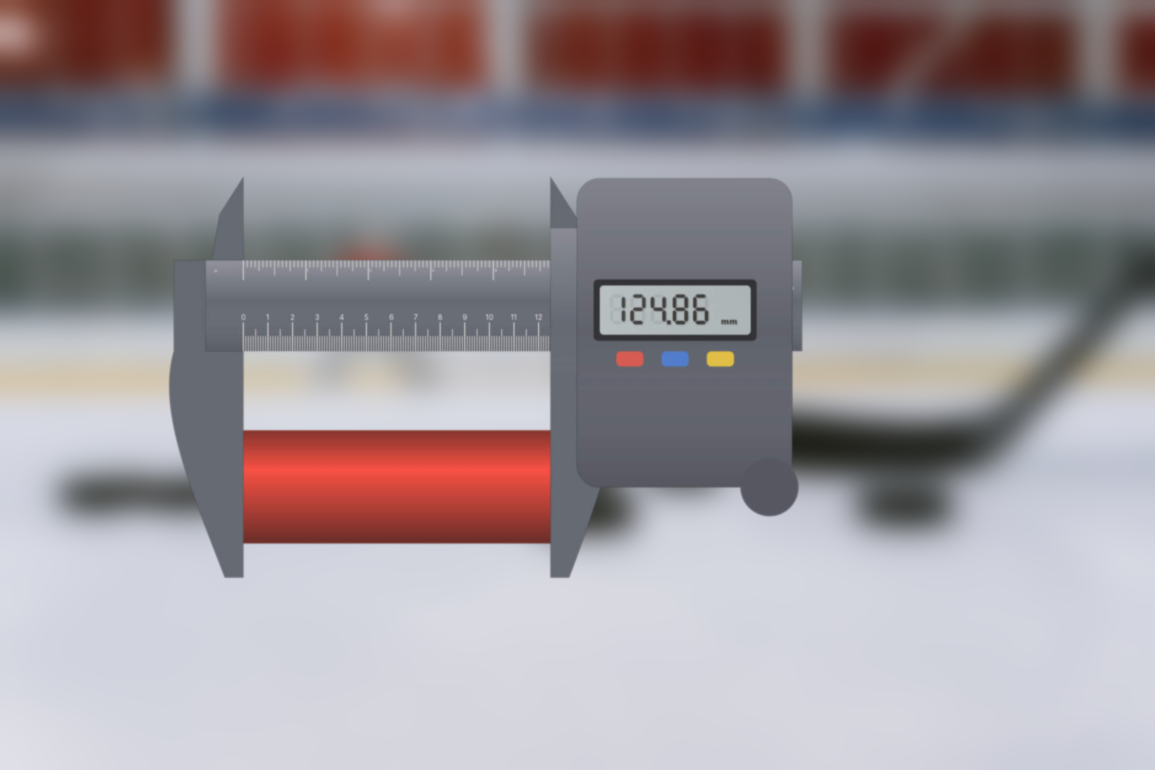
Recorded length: 124.86 mm
